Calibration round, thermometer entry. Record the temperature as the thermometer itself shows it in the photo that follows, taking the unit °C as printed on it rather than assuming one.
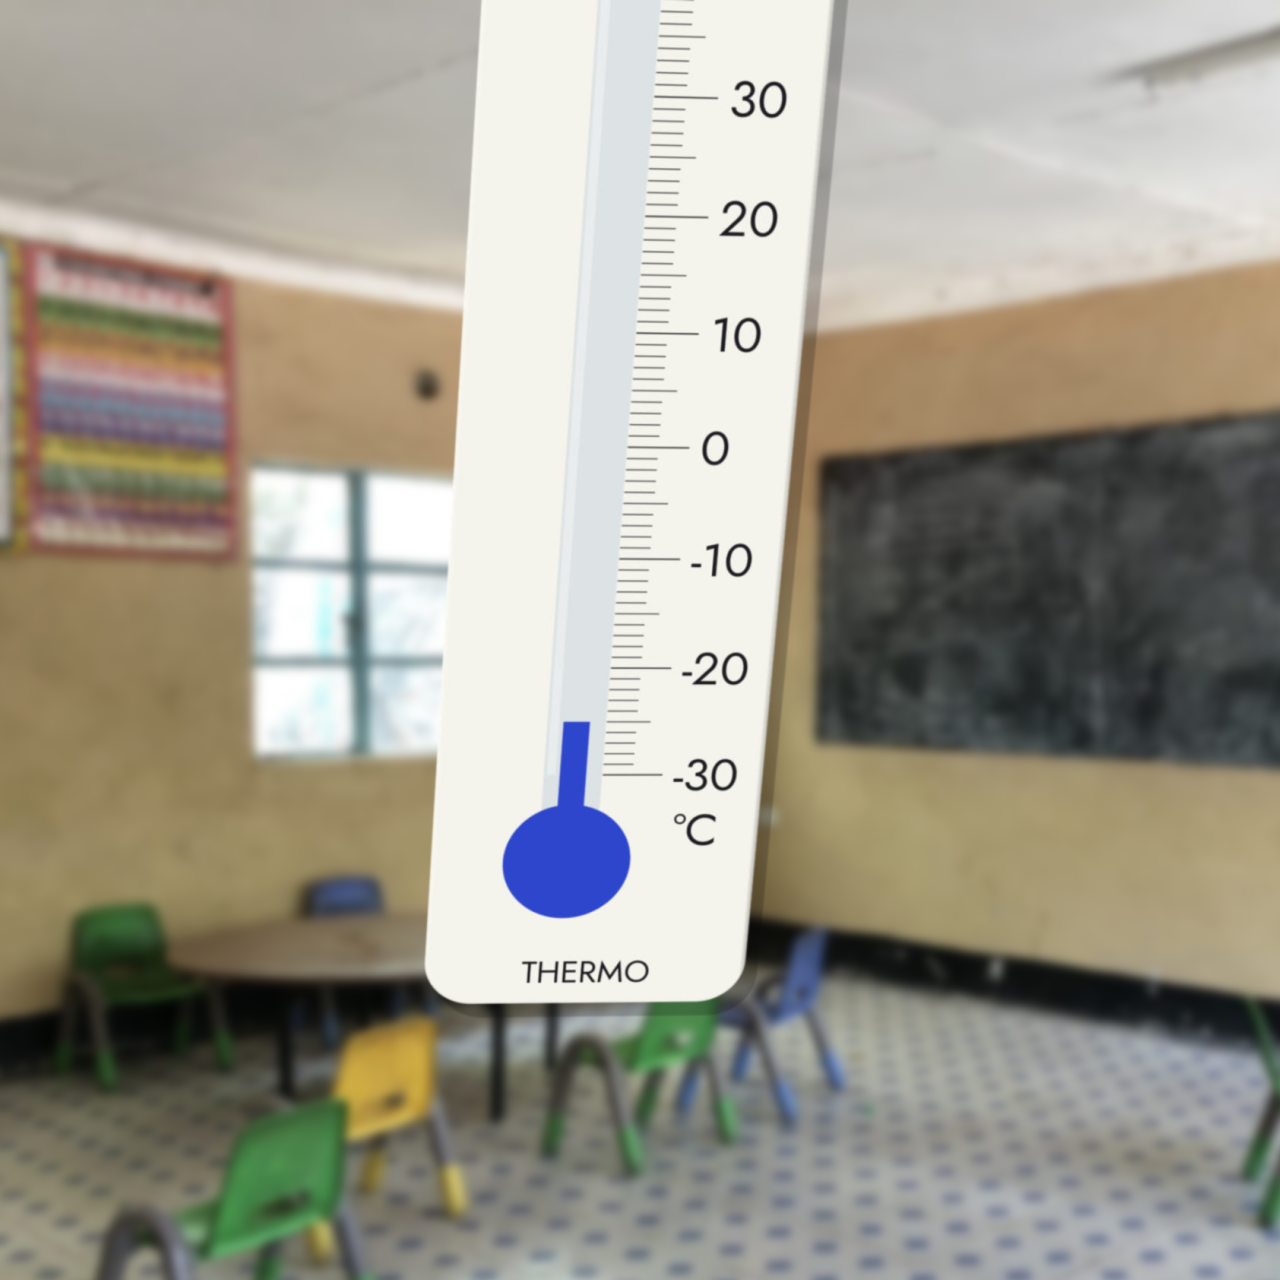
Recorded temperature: -25 °C
